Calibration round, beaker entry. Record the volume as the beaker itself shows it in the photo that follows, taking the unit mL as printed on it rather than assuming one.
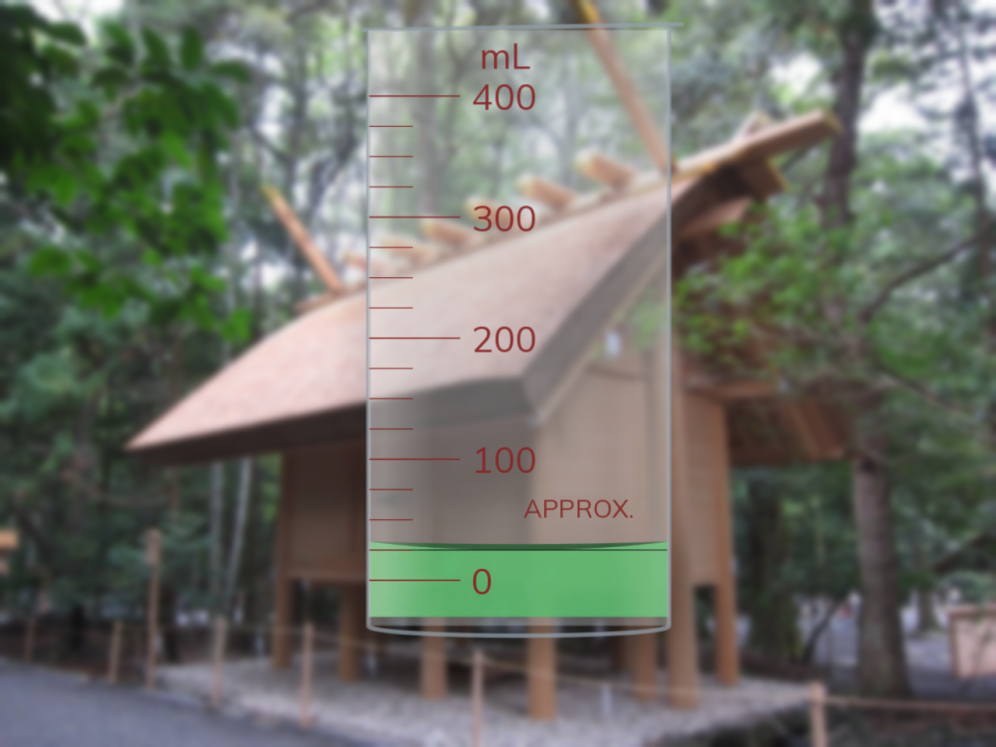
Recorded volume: 25 mL
